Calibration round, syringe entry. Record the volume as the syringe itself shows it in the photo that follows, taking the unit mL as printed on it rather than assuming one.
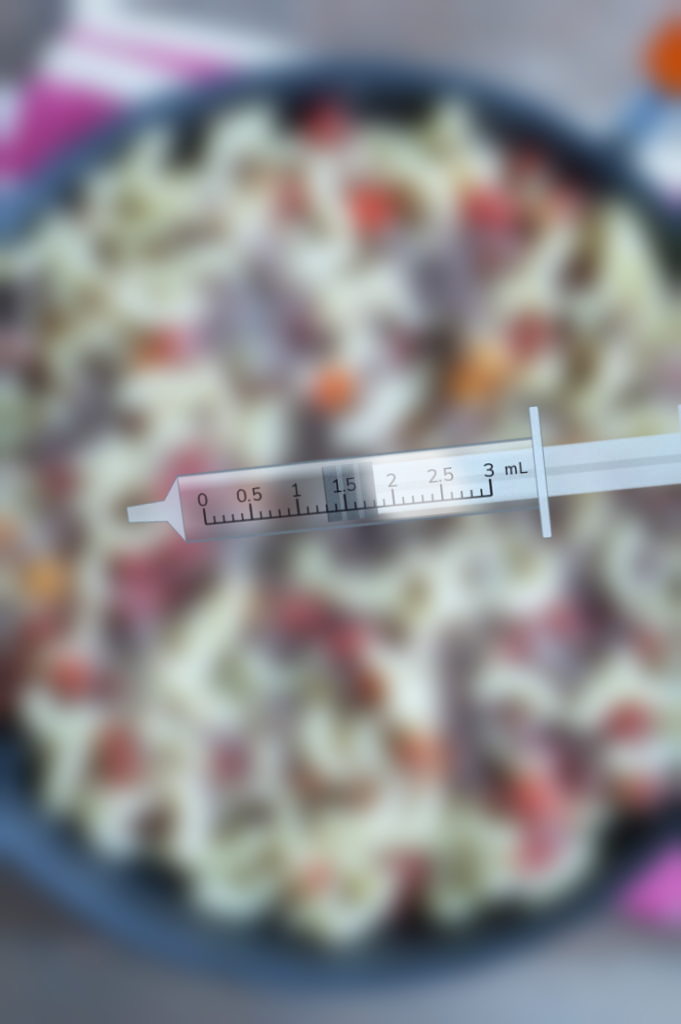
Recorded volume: 1.3 mL
